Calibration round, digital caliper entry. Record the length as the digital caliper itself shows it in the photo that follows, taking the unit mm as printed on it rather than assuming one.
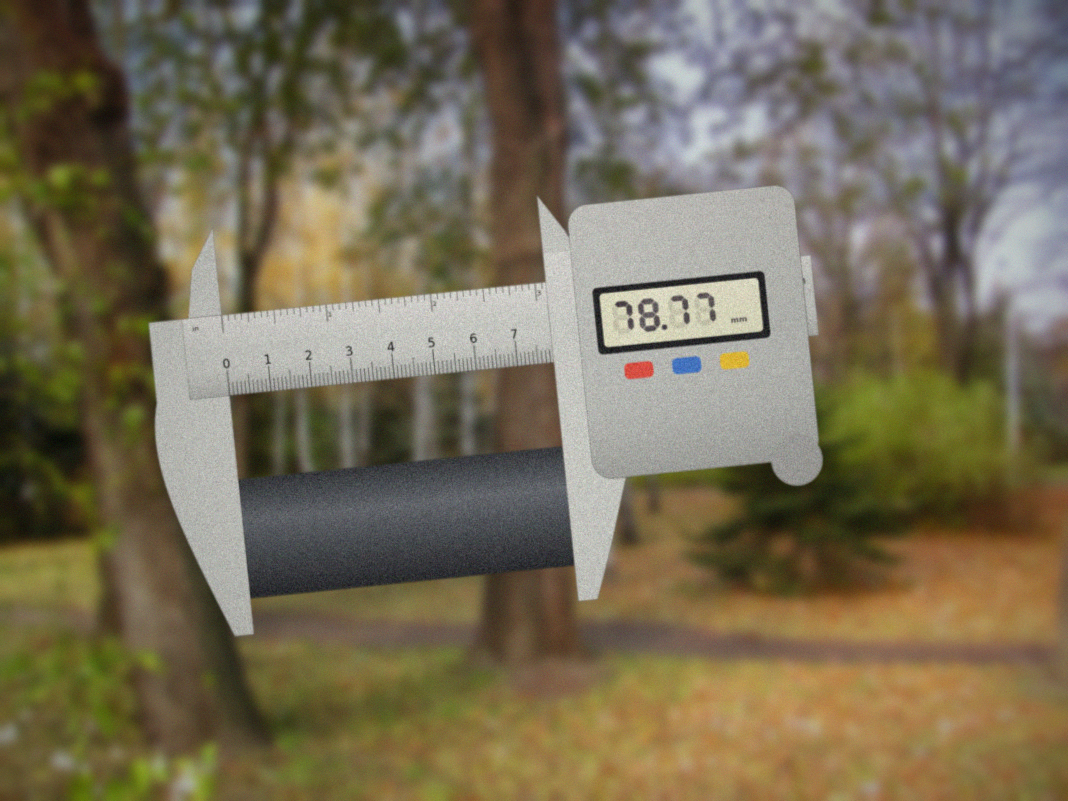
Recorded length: 78.77 mm
